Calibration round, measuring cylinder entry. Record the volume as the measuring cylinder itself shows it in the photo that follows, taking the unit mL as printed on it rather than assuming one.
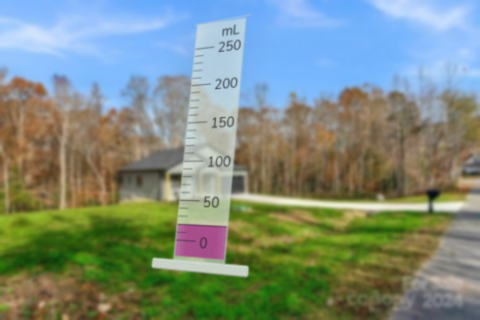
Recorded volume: 20 mL
